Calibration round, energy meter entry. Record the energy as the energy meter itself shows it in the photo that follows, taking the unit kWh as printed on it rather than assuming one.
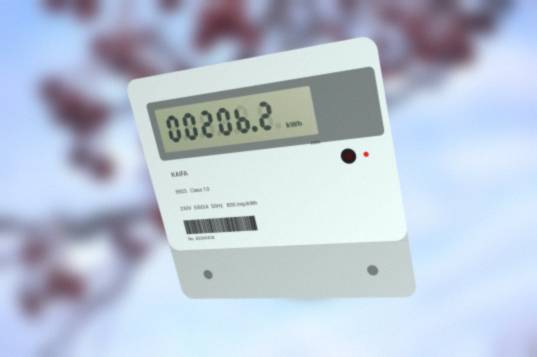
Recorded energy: 206.2 kWh
